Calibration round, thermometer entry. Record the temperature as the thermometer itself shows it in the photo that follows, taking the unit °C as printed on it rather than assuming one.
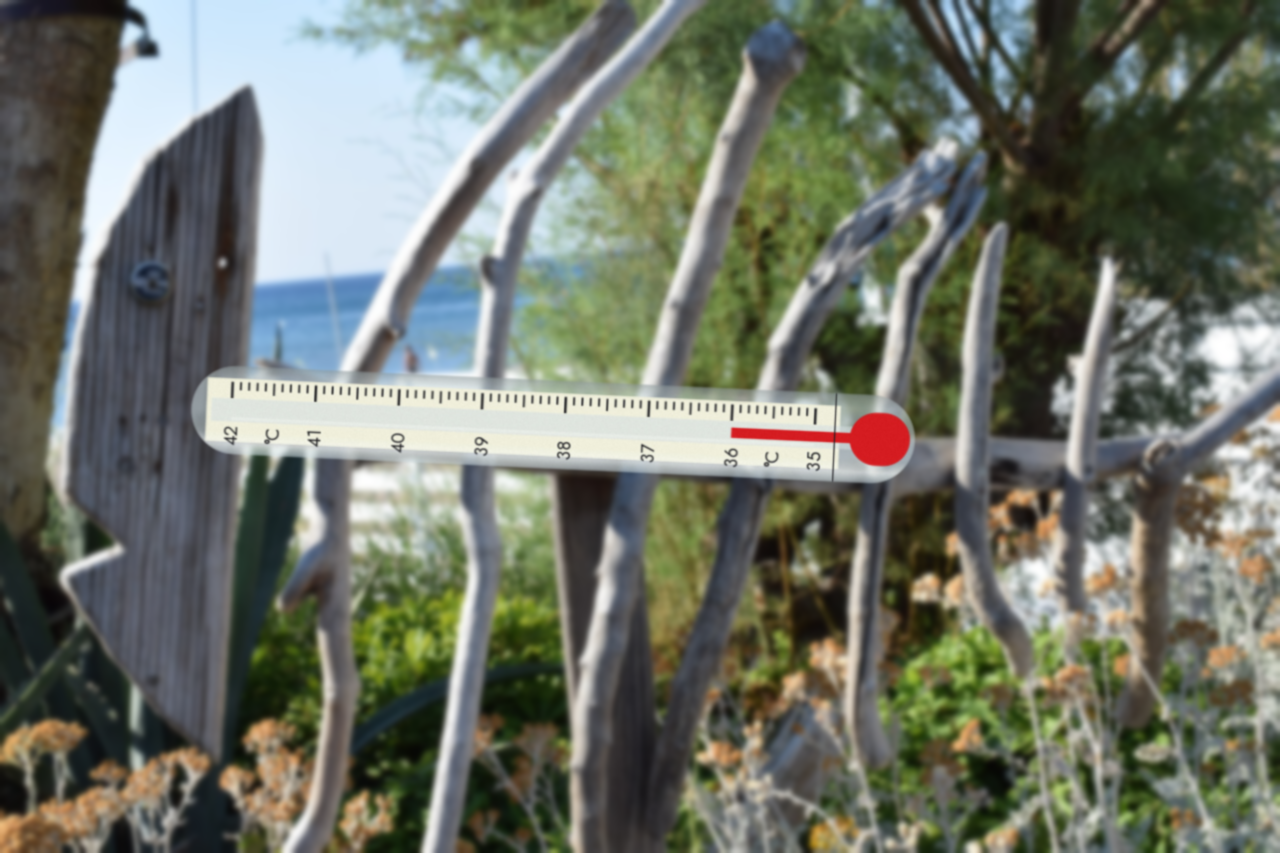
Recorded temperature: 36 °C
